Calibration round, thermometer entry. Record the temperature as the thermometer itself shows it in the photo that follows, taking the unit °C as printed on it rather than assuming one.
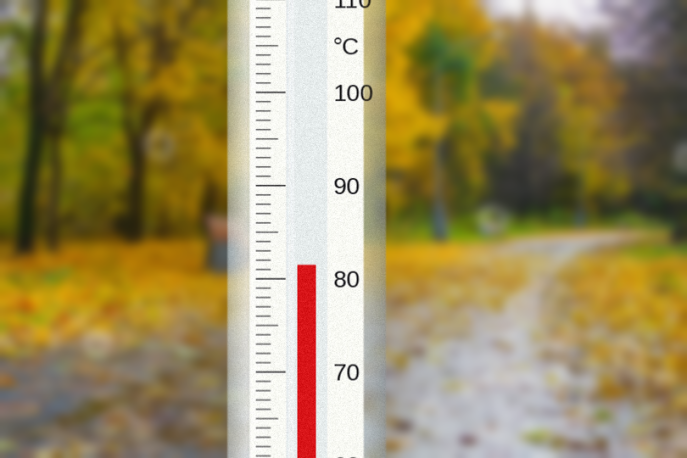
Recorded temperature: 81.5 °C
